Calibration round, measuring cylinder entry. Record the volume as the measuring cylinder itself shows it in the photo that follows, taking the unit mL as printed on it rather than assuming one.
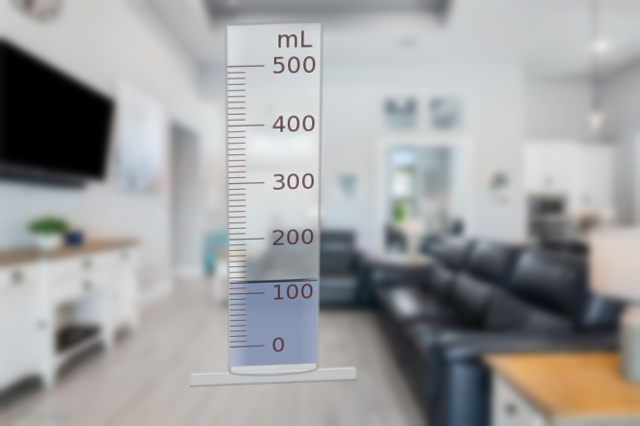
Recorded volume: 120 mL
